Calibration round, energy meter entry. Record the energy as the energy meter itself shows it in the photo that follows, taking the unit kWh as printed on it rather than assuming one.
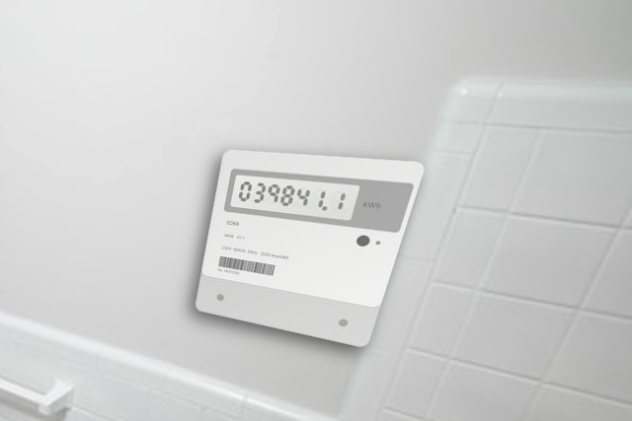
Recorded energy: 39841.1 kWh
